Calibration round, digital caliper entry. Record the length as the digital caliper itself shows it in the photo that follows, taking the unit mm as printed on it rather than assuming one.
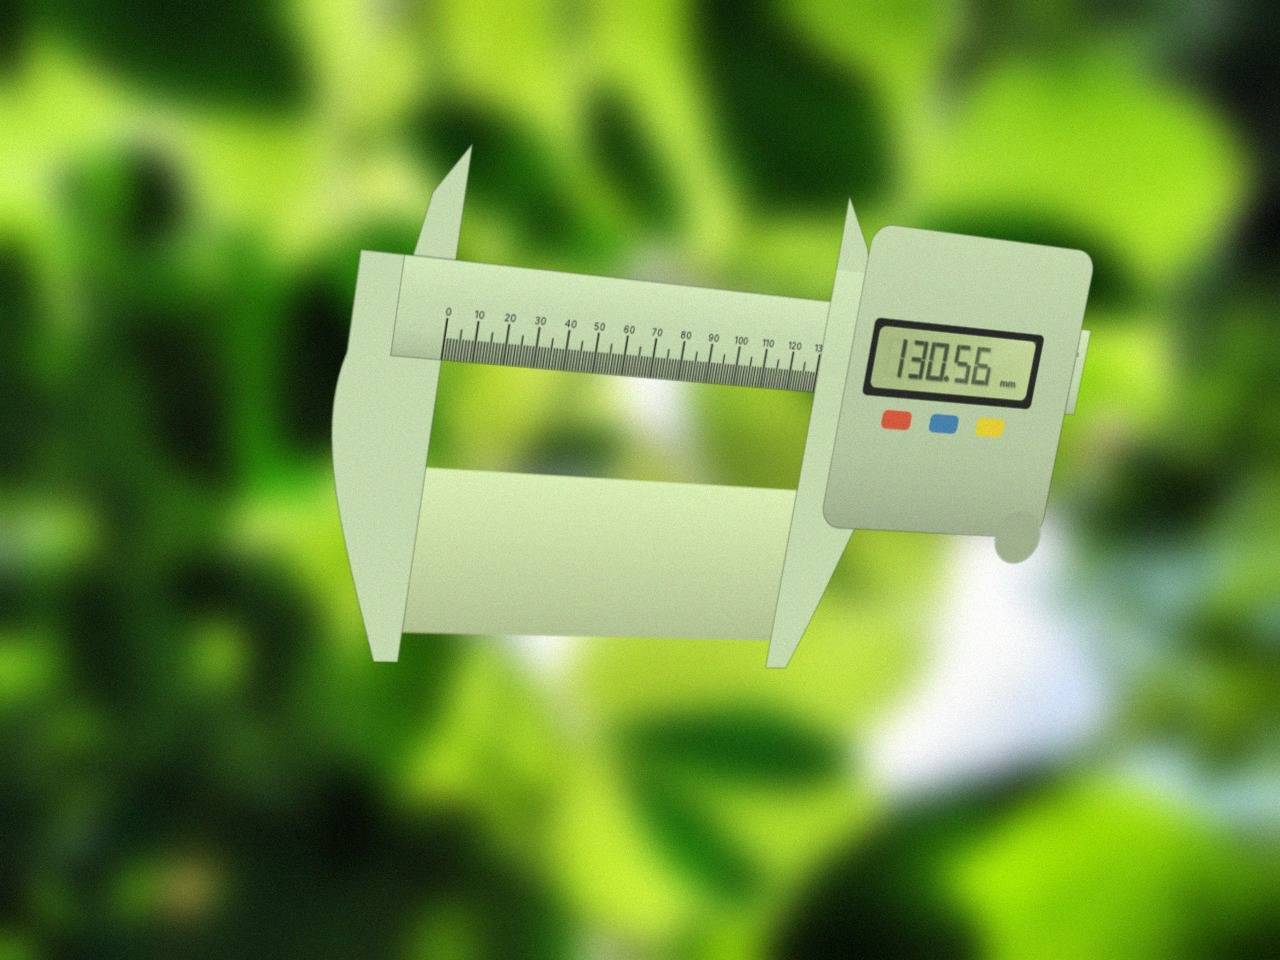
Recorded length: 130.56 mm
